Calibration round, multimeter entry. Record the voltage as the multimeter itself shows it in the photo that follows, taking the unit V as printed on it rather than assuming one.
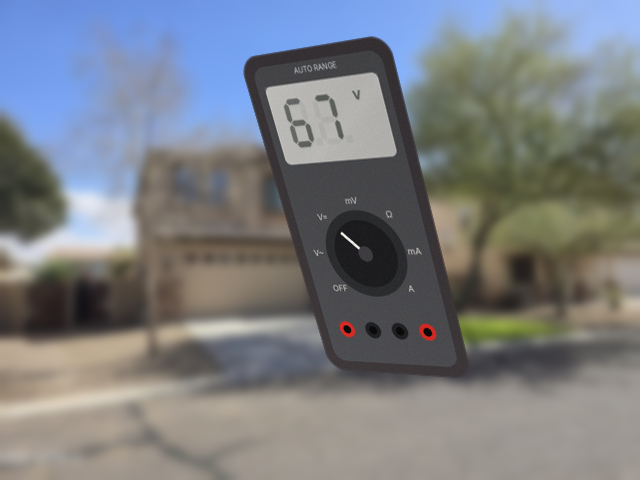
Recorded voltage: 67 V
